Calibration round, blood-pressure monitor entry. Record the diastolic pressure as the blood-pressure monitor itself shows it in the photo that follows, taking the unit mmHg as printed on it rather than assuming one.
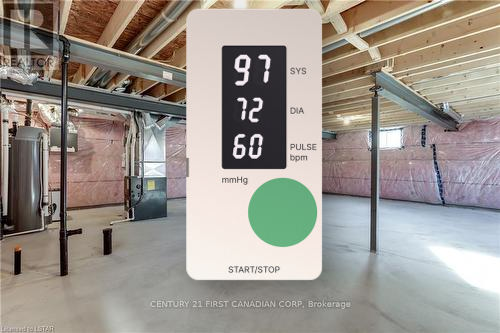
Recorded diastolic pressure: 72 mmHg
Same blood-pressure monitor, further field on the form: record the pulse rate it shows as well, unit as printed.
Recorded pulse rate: 60 bpm
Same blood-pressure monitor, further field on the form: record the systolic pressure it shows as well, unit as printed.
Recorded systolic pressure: 97 mmHg
